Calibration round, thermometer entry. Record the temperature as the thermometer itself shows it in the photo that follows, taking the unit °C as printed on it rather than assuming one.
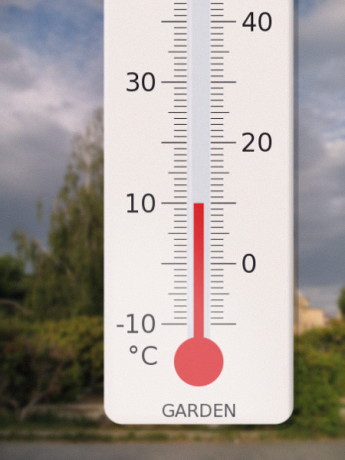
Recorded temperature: 10 °C
